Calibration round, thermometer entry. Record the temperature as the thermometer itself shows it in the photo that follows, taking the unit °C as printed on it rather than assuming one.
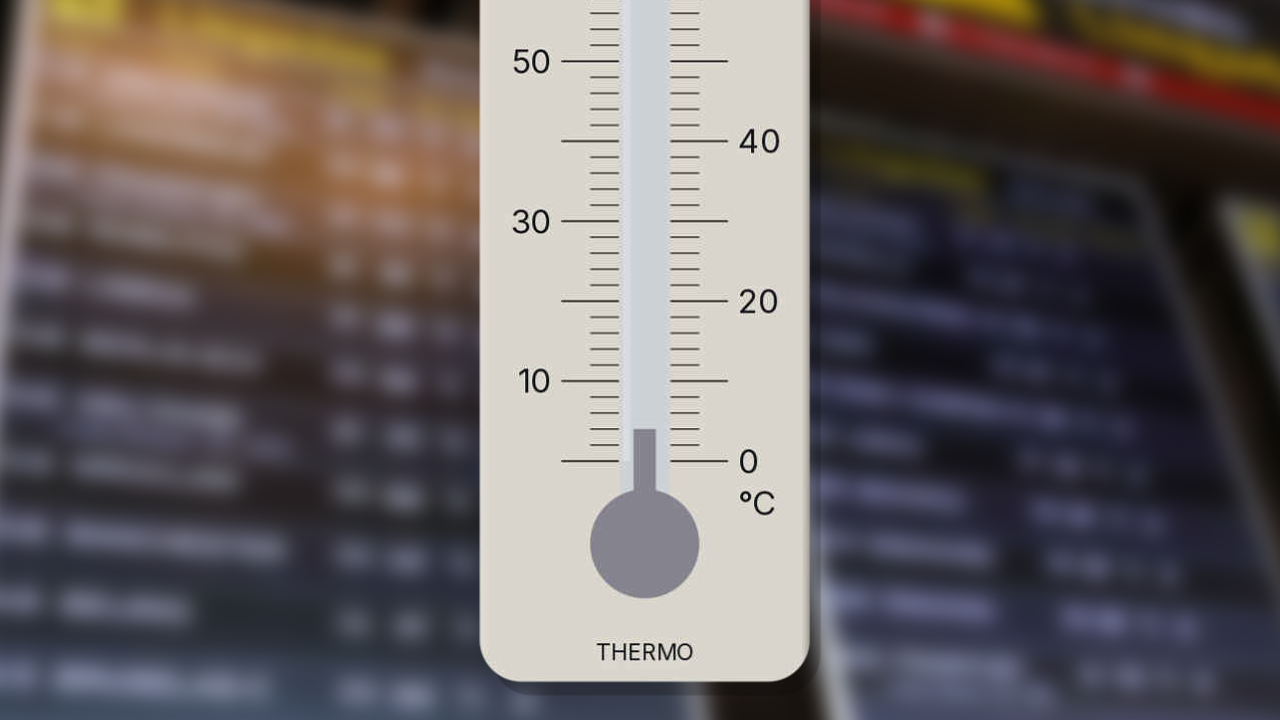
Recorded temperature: 4 °C
